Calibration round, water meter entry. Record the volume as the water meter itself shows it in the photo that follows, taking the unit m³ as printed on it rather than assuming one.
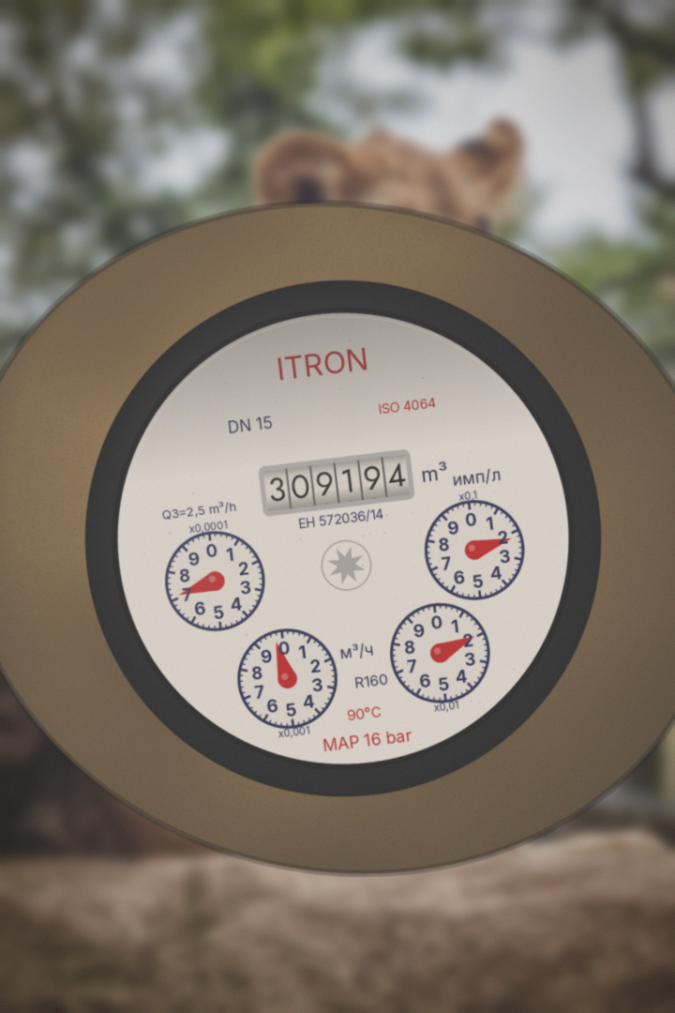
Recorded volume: 309194.2197 m³
